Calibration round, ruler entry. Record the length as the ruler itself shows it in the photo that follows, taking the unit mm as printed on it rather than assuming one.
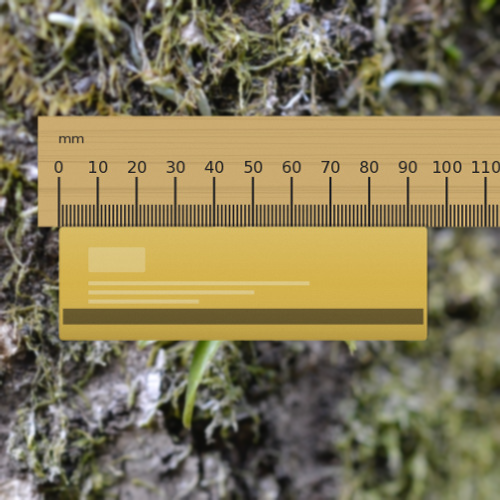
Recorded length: 95 mm
